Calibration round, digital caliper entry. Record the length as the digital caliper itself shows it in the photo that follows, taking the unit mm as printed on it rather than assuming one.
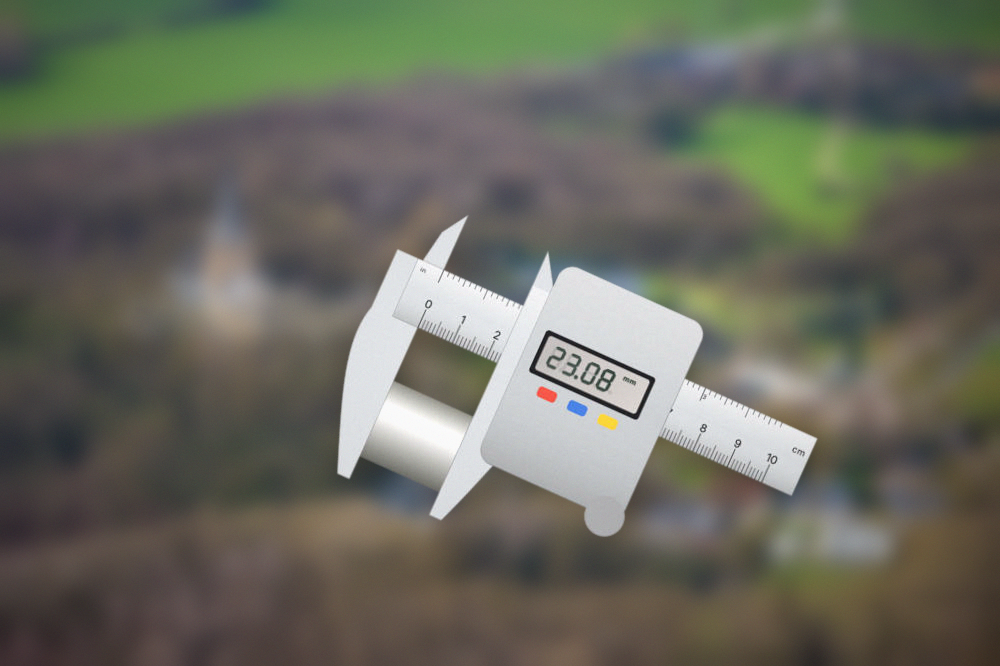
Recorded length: 23.08 mm
